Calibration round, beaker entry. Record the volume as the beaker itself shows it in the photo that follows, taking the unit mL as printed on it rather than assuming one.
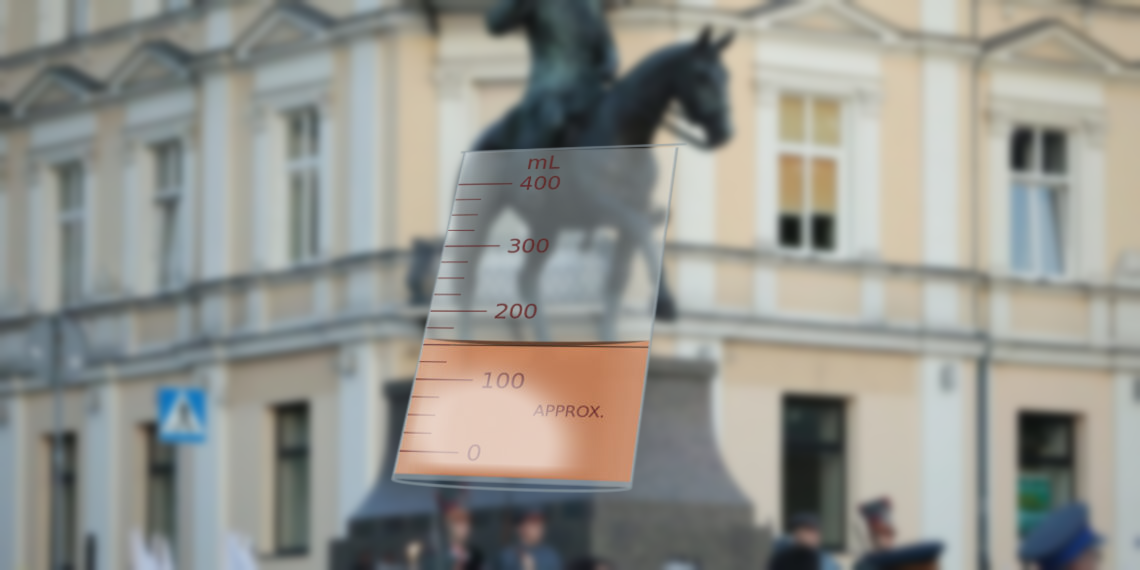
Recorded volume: 150 mL
